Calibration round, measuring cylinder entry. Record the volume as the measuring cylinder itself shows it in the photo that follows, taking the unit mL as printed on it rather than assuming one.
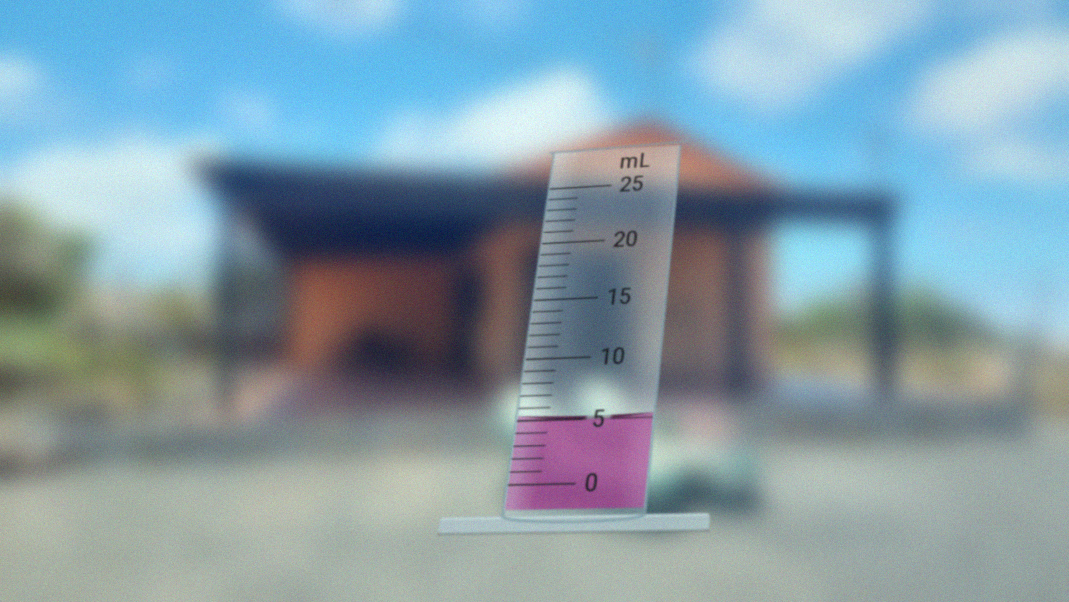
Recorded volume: 5 mL
